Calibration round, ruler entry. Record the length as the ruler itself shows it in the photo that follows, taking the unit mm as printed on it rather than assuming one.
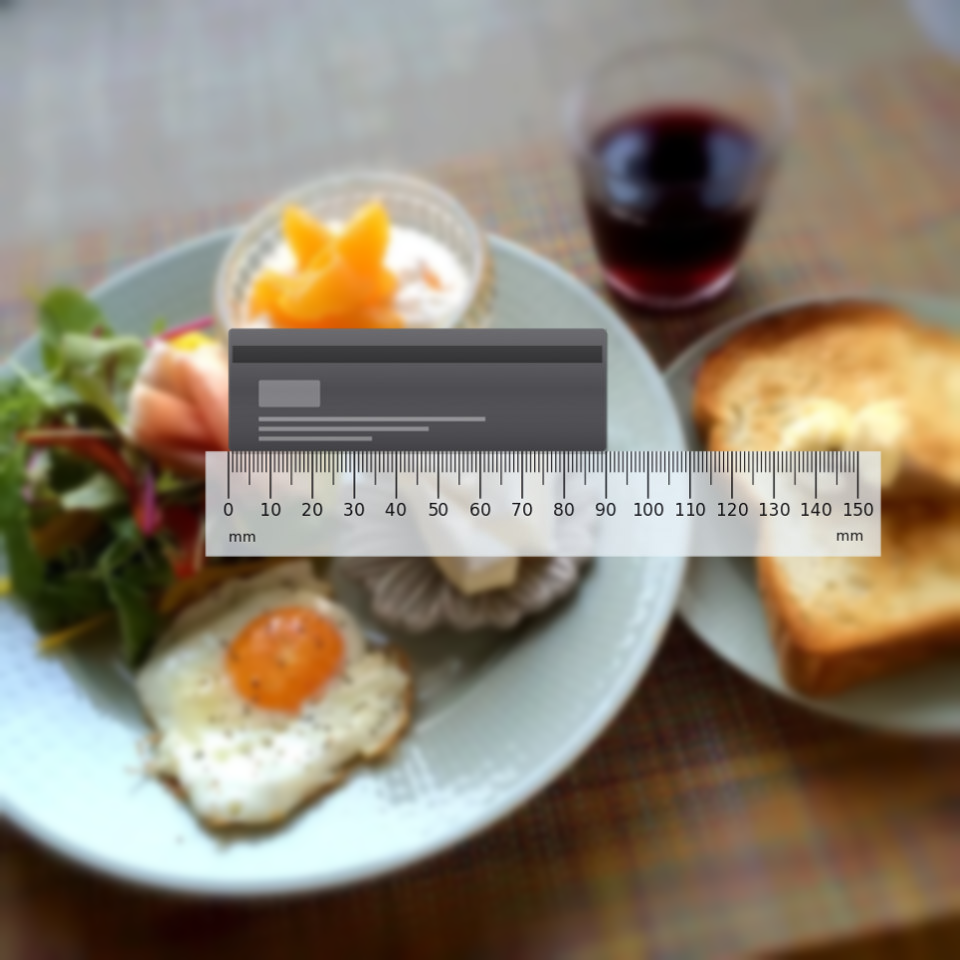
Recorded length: 90 mm
